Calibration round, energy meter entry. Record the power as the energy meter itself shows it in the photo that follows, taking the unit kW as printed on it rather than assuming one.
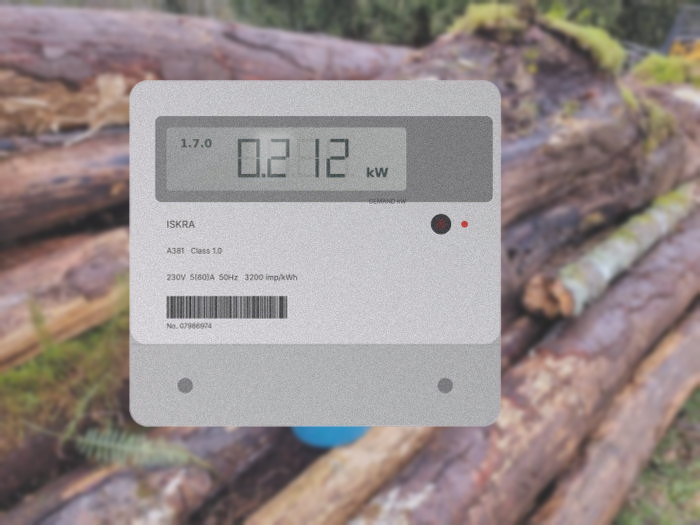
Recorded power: 0.212 kW
